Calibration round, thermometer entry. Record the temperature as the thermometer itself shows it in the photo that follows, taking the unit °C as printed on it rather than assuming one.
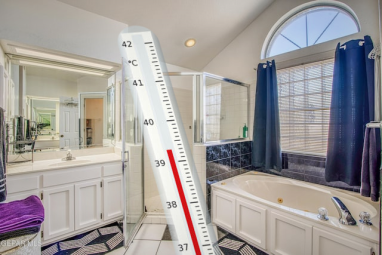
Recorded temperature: 39.3 °C
